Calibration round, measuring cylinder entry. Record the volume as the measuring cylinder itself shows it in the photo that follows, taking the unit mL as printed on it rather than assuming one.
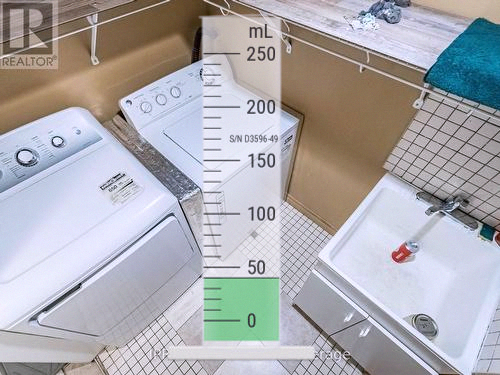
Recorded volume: 40 mL
